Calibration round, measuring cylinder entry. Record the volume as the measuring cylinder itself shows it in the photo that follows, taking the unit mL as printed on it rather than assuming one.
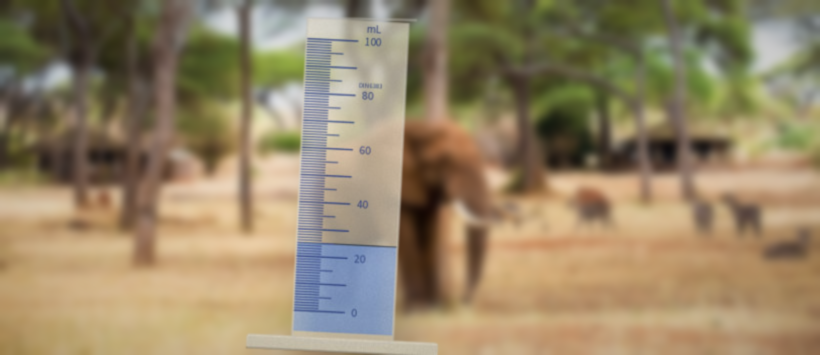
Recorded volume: 25 mL
